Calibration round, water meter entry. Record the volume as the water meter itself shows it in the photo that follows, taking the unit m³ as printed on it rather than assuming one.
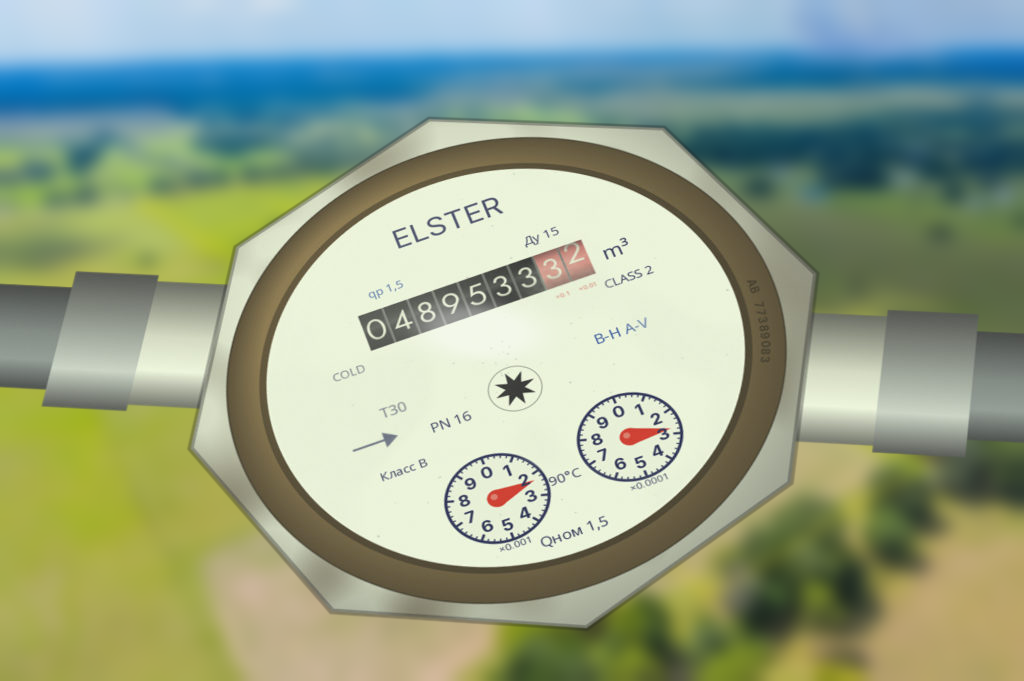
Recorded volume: 489533.3222 m³
